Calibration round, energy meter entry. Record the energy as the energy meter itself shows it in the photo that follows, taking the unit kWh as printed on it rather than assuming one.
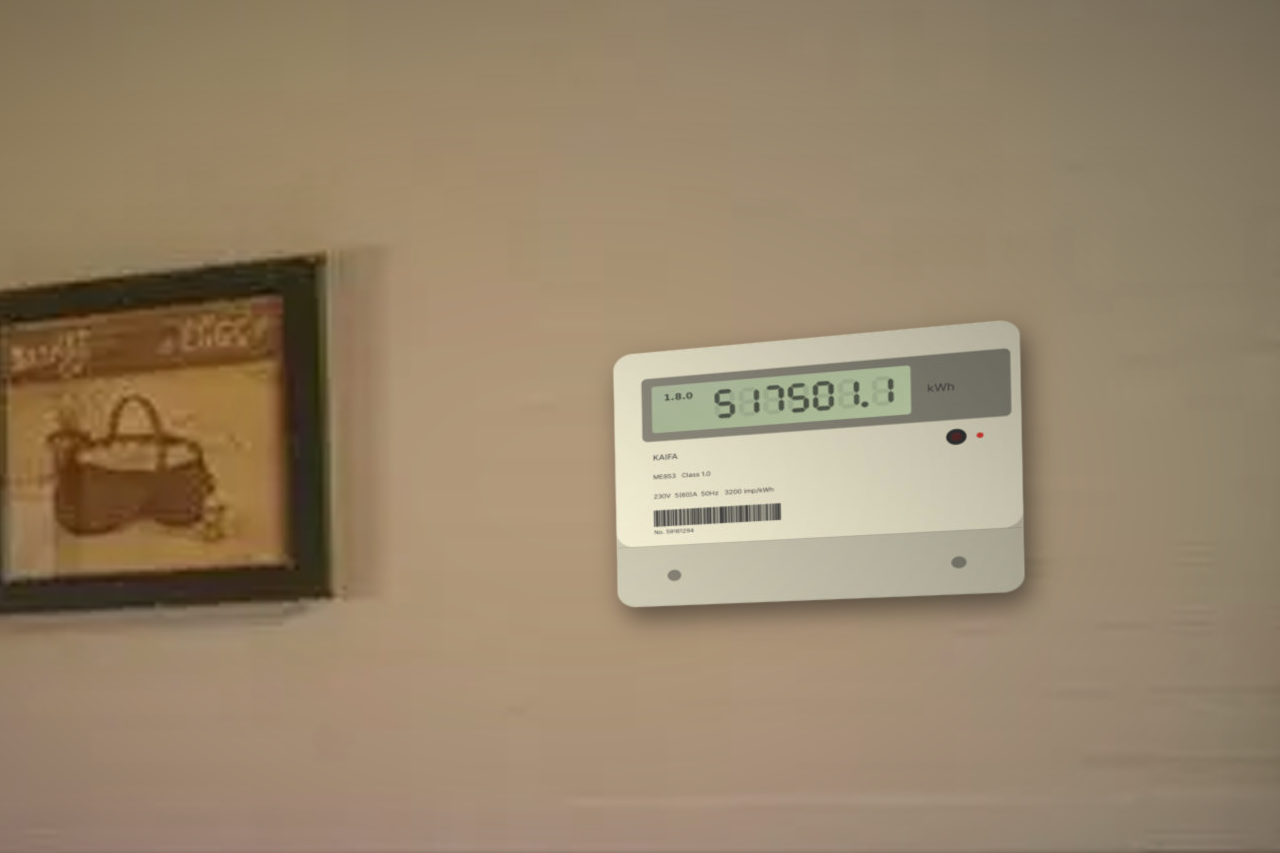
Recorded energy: 517501.1 kWh
